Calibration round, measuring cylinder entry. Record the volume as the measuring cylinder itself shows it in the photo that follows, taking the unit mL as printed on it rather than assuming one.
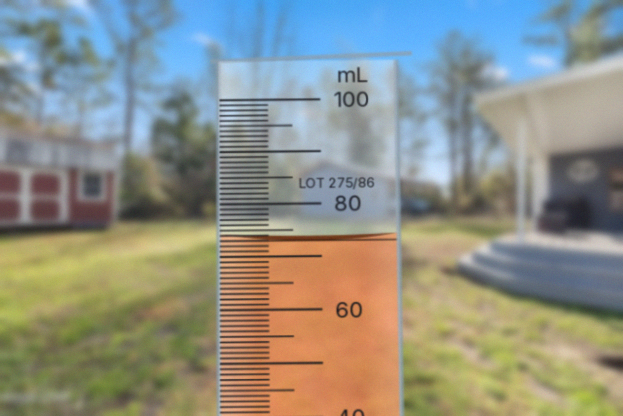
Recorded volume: 73 mL
